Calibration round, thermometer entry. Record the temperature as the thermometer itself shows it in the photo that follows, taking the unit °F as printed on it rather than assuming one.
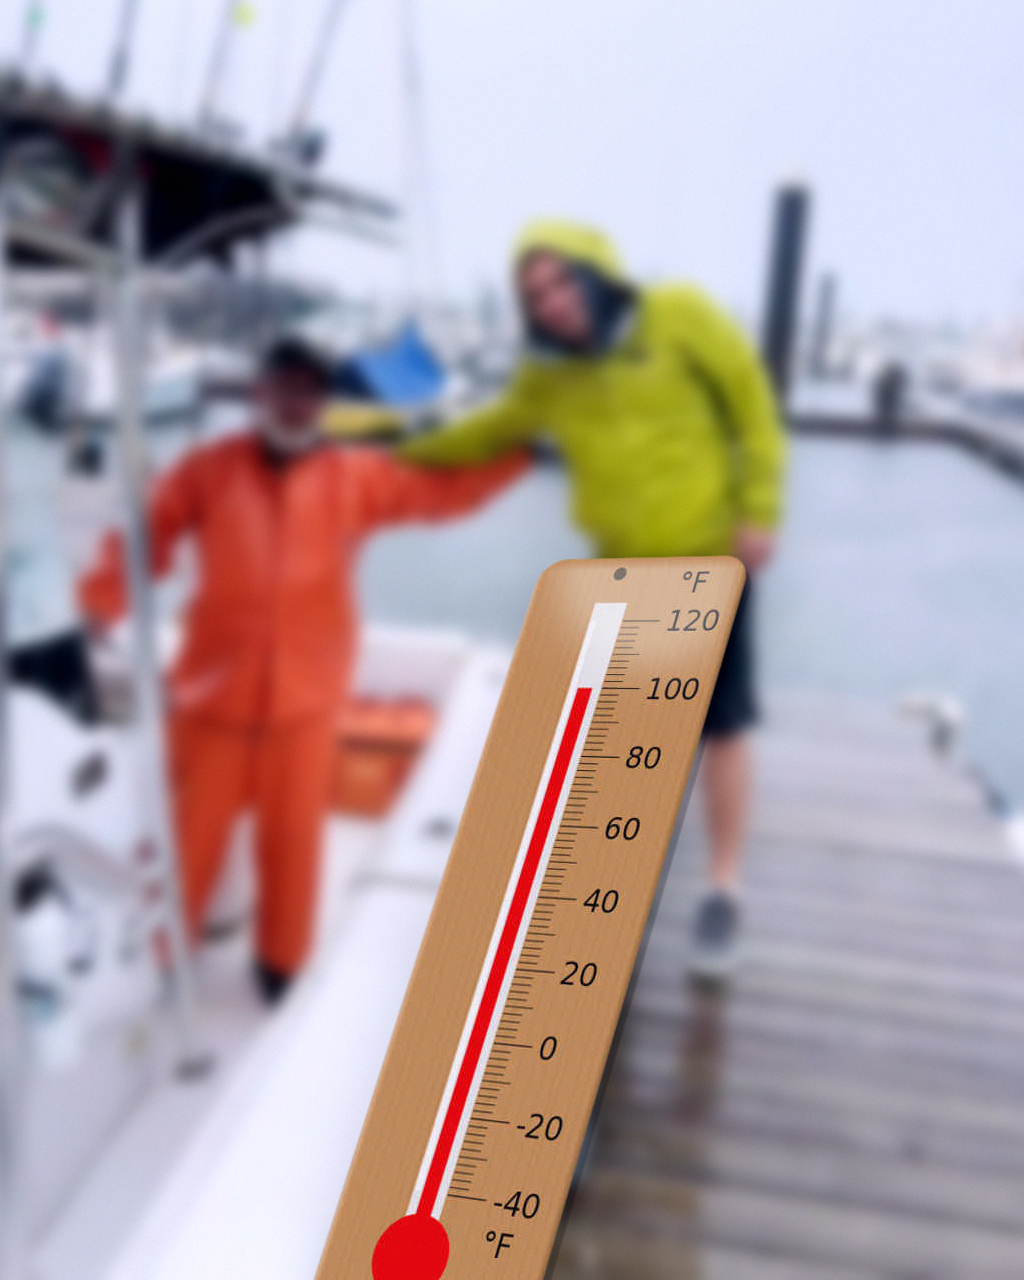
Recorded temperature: 100 °F
